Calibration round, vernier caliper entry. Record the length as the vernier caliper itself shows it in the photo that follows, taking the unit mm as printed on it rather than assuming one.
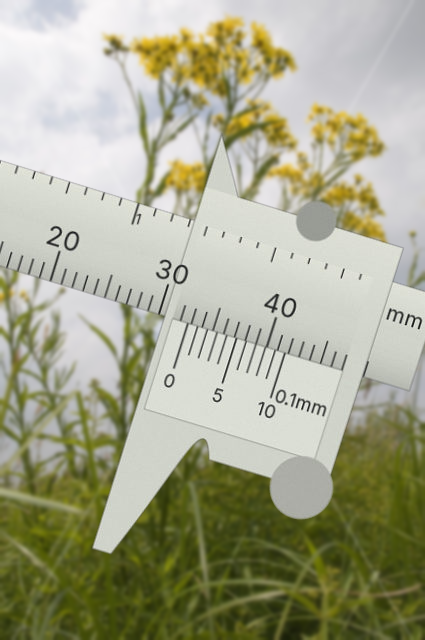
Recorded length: 32.7 mm
